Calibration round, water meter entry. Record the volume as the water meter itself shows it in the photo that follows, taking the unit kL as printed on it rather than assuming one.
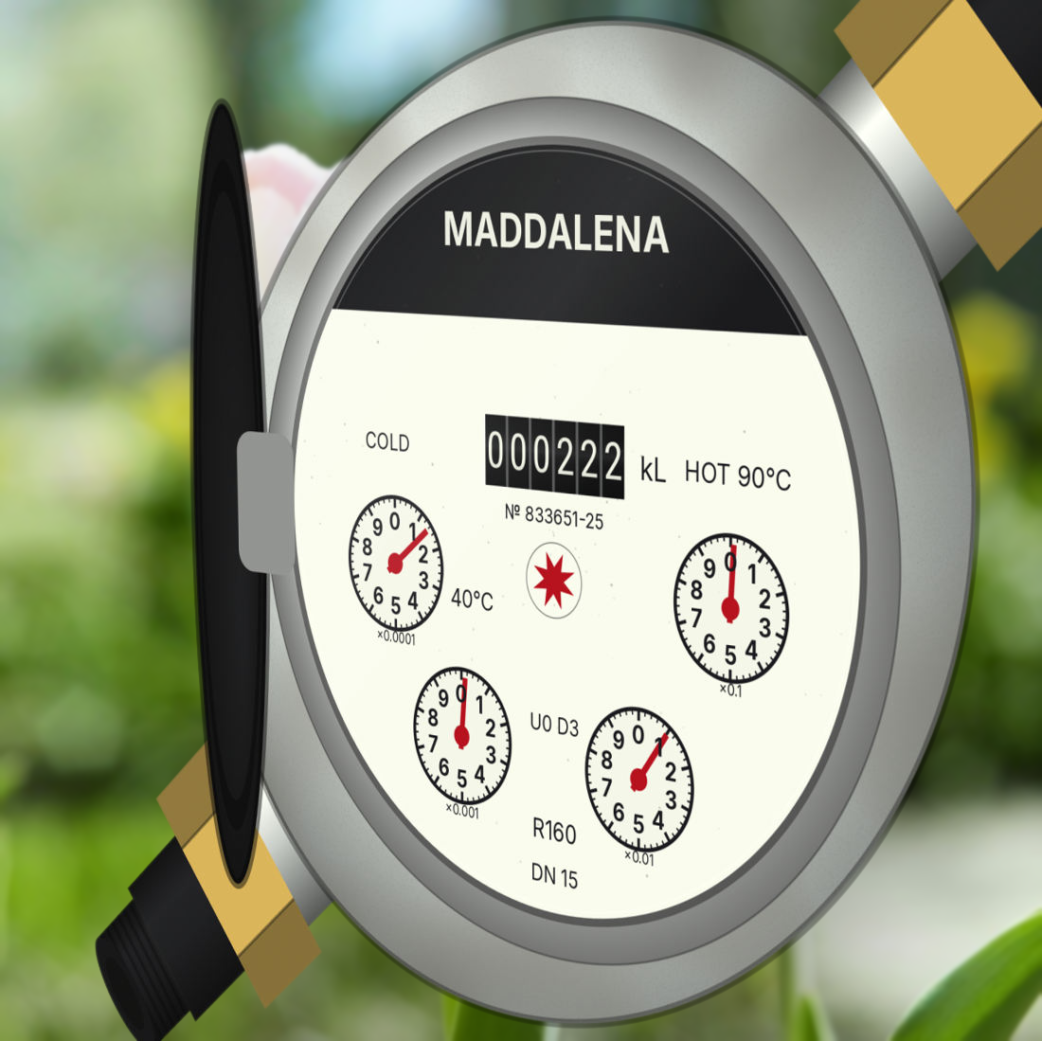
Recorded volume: 222.0101 kL
